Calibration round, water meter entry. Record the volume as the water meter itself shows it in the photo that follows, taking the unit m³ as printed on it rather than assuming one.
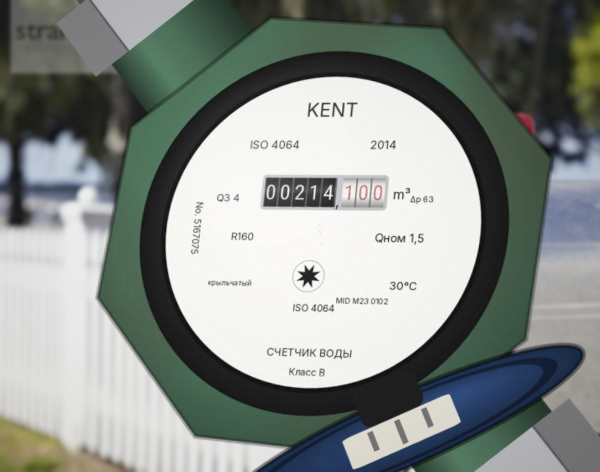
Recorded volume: 214.100 m³
